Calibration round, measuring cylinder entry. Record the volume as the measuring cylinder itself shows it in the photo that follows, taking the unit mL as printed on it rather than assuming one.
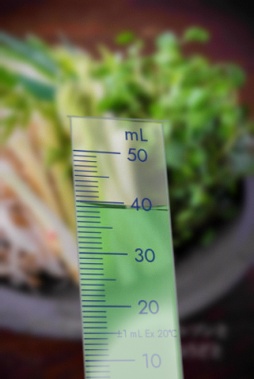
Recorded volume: 39 mL
